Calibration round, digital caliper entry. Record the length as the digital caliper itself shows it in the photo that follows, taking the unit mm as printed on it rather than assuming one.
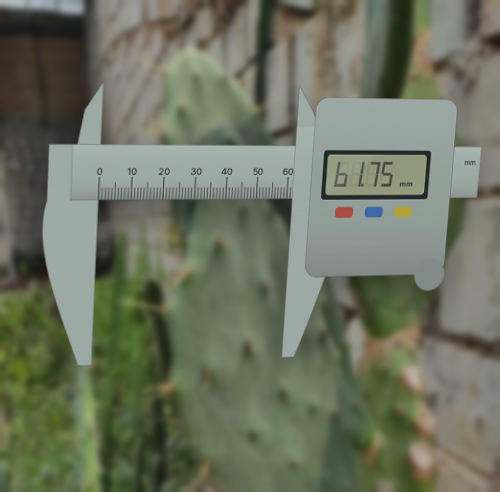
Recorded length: 61.75 mm
